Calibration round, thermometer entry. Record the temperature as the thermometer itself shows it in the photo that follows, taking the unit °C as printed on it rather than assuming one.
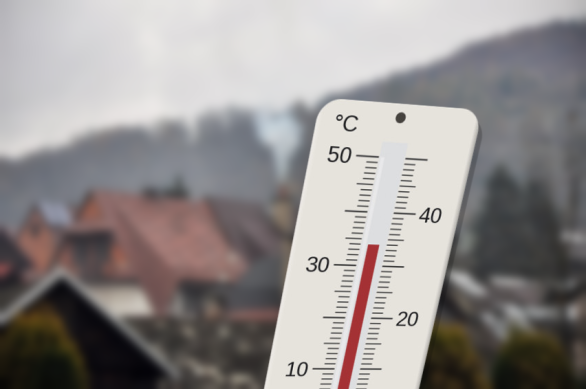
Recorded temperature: 34 °C
